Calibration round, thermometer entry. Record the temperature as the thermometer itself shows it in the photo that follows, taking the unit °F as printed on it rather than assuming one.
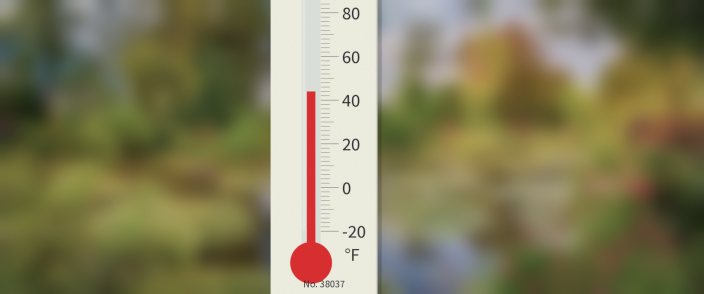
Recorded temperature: 44 °F
